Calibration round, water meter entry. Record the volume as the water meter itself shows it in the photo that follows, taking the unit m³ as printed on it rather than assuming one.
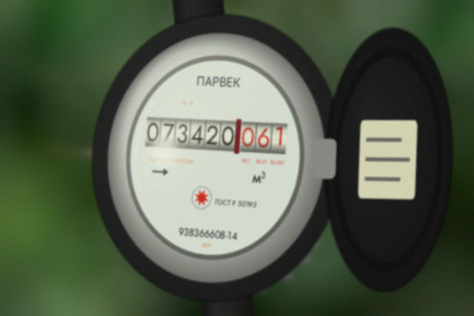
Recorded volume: 73420.061 m³
